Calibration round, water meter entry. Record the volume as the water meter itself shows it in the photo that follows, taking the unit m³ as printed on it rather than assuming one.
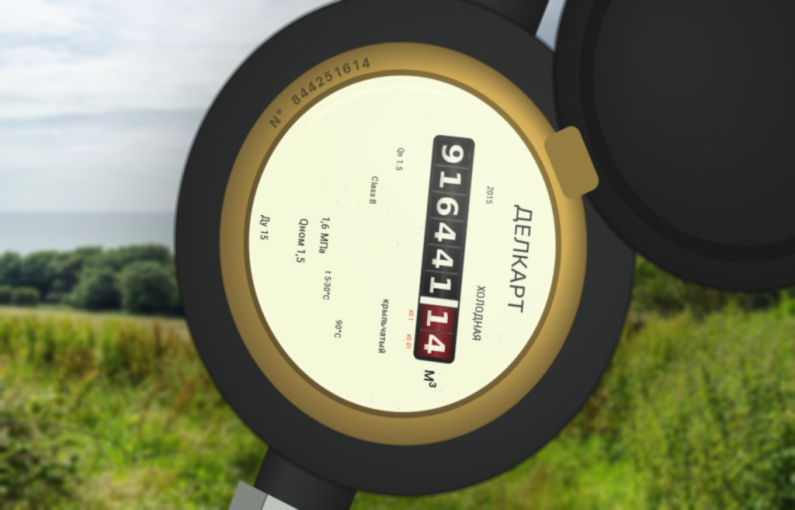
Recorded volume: 916441.14 m³
